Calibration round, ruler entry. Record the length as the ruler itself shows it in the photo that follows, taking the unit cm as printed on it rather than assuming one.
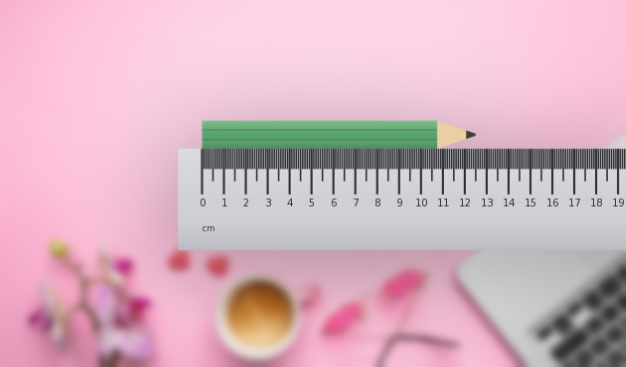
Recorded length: 12.5 cm
